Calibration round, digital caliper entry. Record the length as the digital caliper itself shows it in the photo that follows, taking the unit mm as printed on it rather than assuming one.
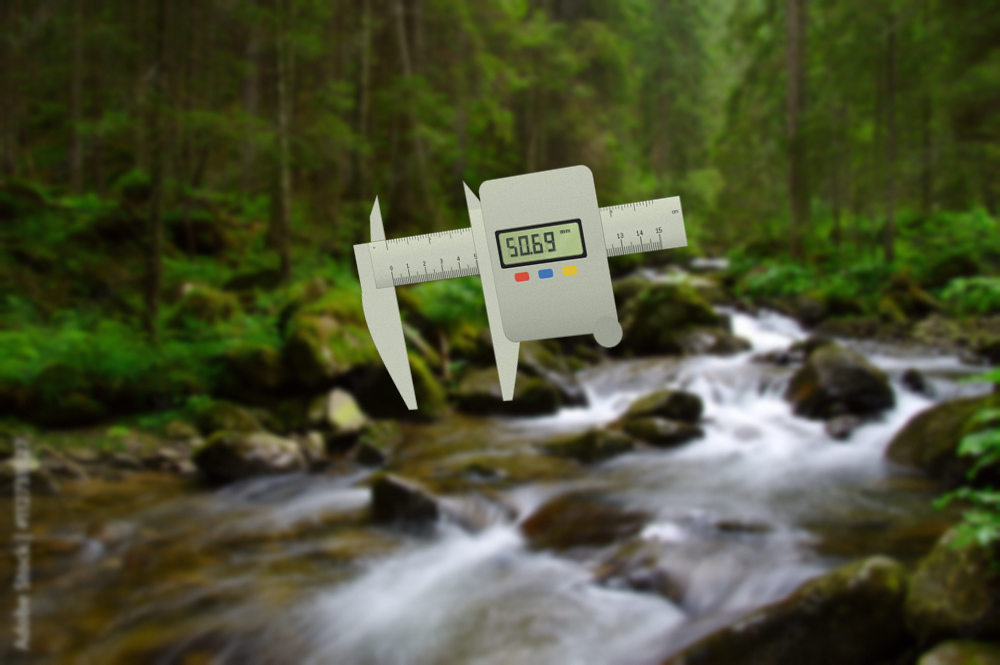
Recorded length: 50.69 mm
